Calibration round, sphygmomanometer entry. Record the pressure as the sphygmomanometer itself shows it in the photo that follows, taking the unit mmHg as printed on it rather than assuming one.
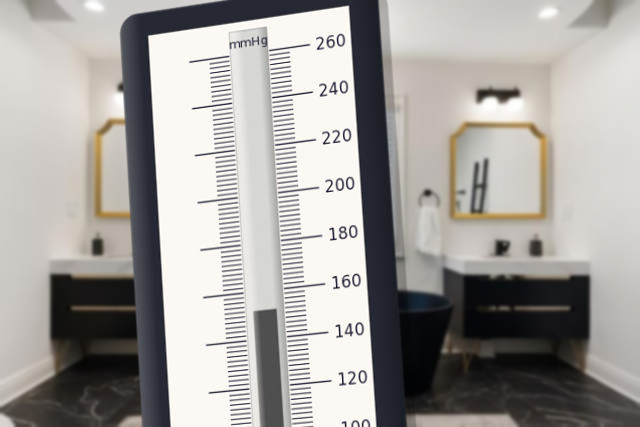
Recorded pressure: 152 mmHg
